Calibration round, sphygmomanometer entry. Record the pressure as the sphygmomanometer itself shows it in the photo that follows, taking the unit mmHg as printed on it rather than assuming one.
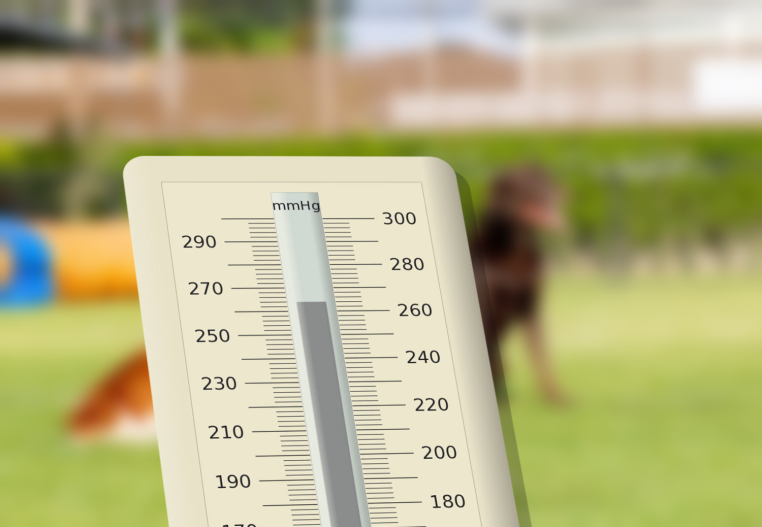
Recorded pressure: 264 mmHg
